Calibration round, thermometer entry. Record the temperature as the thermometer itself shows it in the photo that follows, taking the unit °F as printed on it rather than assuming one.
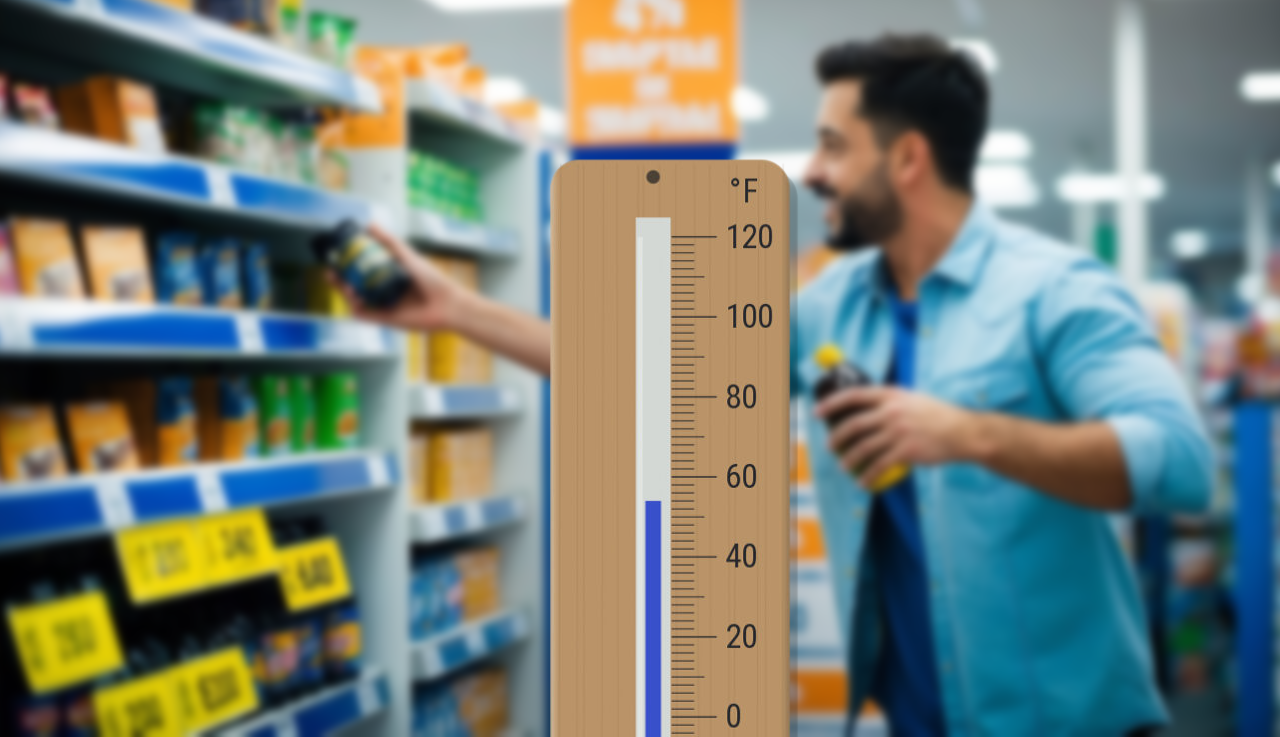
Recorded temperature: 54 °F
